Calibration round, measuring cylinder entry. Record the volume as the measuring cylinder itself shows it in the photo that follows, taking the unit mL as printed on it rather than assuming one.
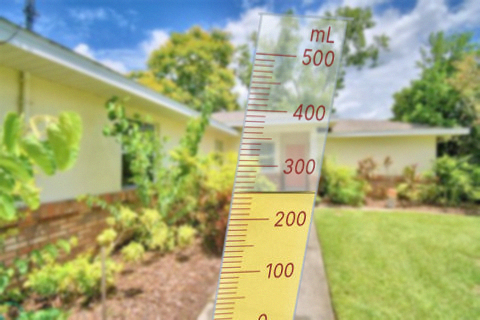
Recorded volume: 250 mL
